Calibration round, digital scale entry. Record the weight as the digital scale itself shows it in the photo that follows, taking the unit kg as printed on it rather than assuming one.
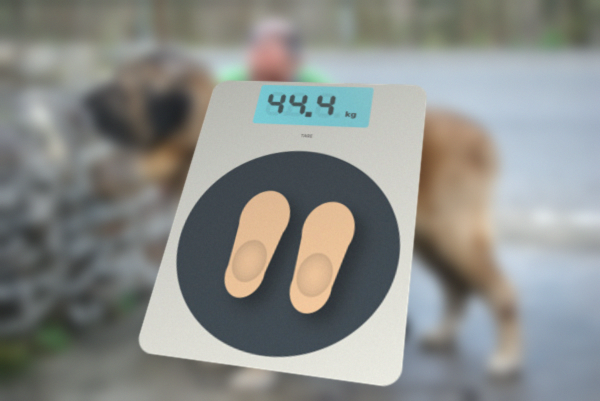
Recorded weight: 44.4 kg
